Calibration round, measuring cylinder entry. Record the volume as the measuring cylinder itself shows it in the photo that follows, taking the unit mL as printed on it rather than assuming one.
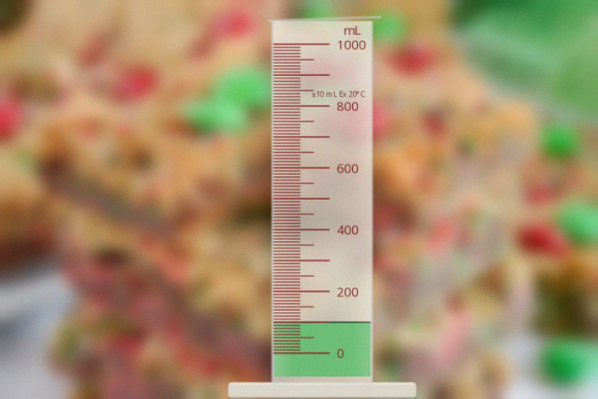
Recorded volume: 100 mL
